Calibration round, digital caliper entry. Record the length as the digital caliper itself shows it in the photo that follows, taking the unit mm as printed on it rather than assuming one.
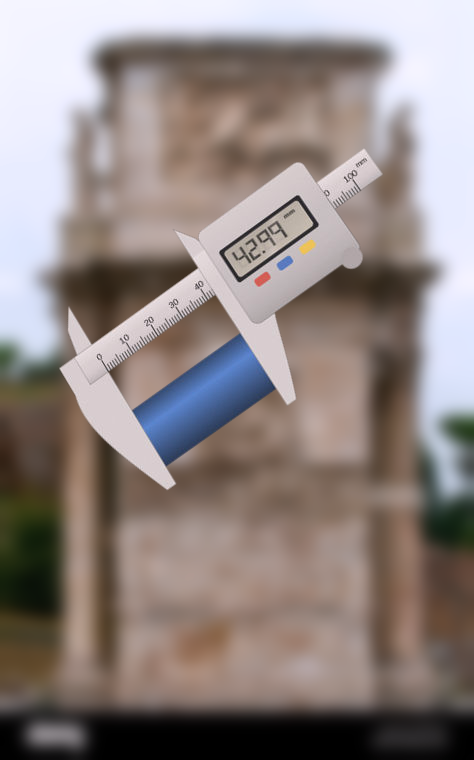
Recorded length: 42.99 mm
